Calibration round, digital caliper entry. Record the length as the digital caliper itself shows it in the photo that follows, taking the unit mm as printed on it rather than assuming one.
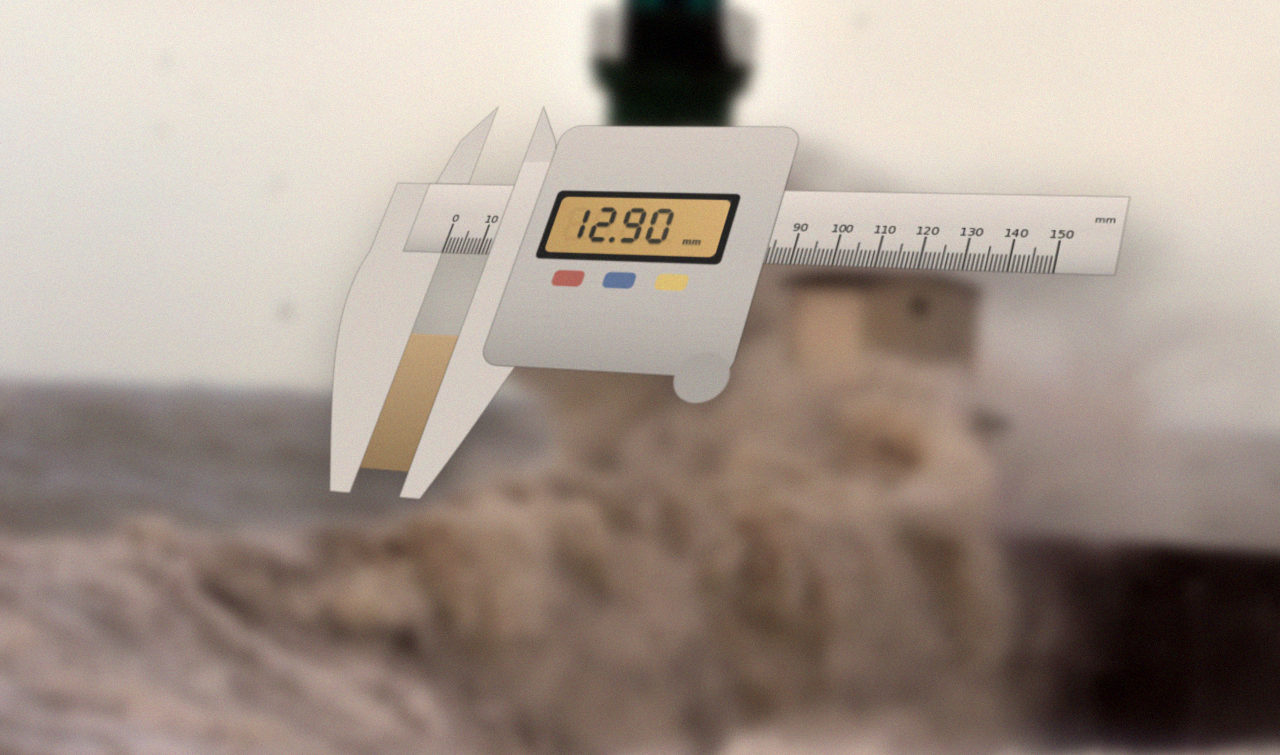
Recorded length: 12.90 mm
